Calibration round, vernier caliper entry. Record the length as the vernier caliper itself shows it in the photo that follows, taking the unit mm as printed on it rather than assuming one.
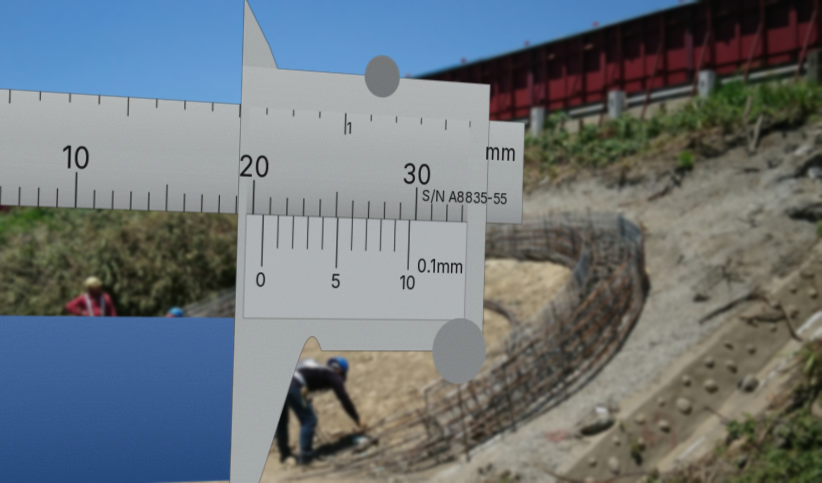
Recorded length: 20.6 mm
